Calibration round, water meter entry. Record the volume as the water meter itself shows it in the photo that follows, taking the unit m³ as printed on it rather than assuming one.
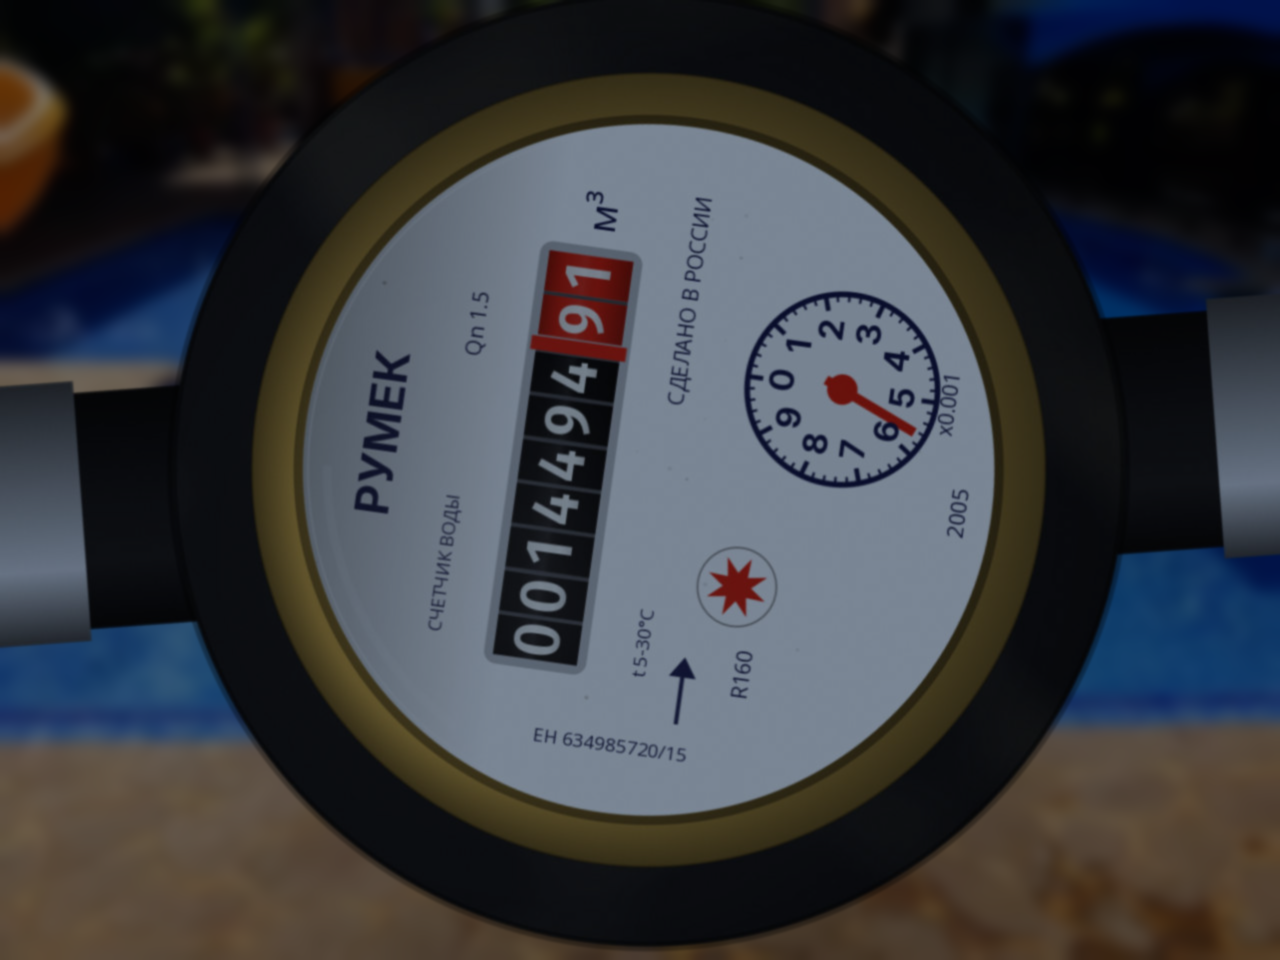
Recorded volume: 14494.915 m³
